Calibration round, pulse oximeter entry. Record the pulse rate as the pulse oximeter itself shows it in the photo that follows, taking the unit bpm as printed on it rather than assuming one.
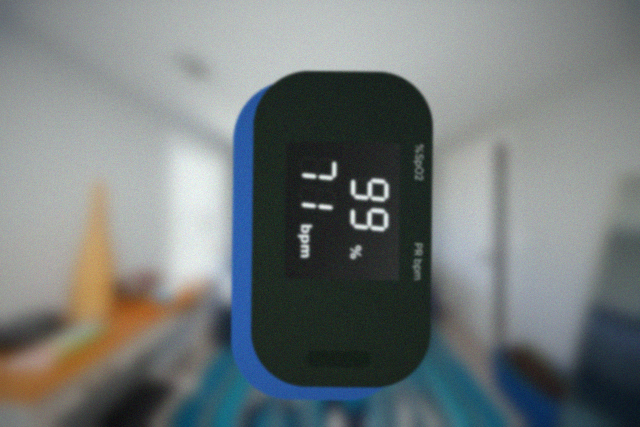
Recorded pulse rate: 71 bpm
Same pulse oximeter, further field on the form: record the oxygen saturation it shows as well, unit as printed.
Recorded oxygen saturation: 99 %
